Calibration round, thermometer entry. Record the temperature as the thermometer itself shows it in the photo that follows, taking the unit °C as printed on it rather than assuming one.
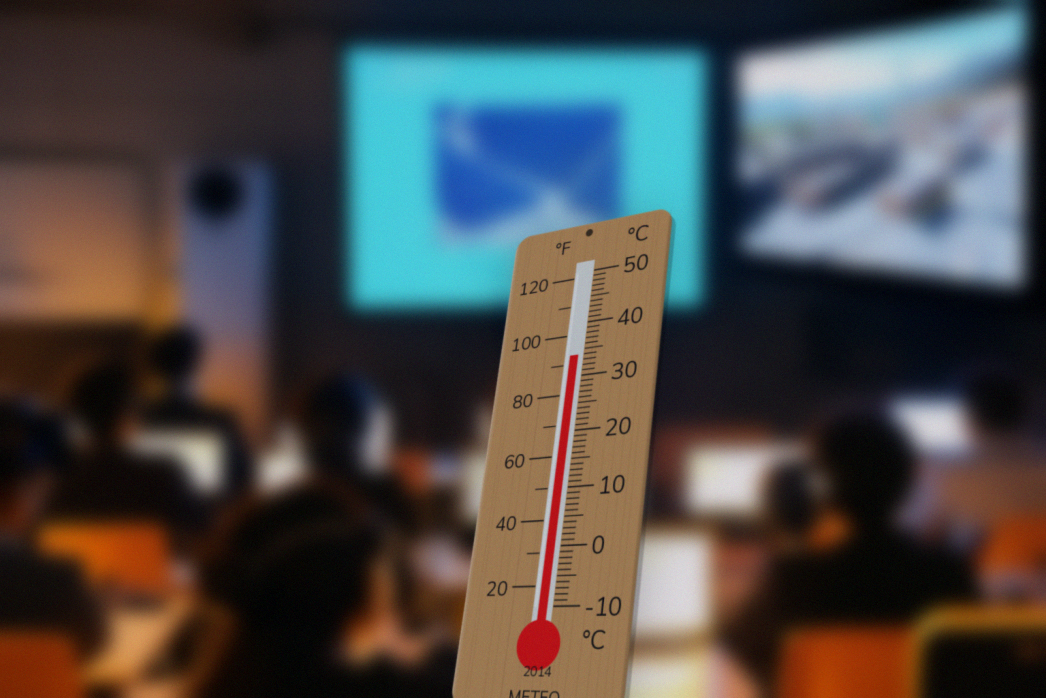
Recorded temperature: 34 °C
